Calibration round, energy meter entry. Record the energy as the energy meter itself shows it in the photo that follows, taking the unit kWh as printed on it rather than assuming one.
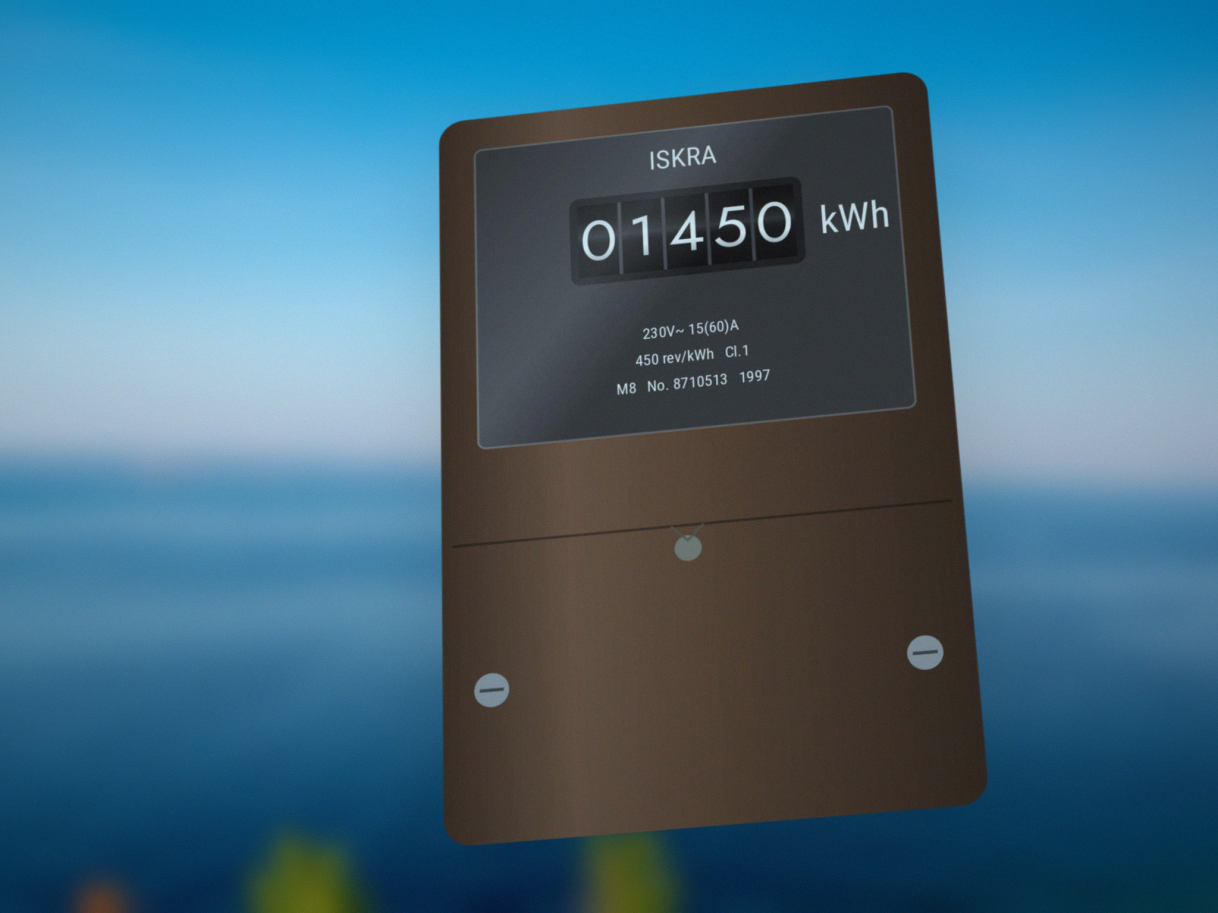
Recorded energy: 1450 kWh
